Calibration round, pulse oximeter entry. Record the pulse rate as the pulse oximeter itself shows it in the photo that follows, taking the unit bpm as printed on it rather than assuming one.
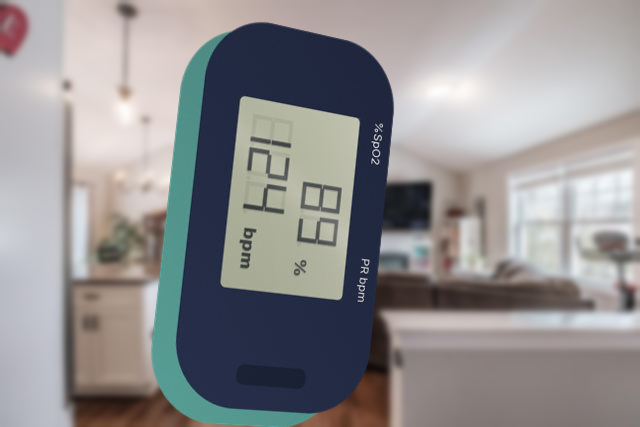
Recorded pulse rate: 124 bpm
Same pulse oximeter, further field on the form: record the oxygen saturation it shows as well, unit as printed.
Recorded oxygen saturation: 89 %
